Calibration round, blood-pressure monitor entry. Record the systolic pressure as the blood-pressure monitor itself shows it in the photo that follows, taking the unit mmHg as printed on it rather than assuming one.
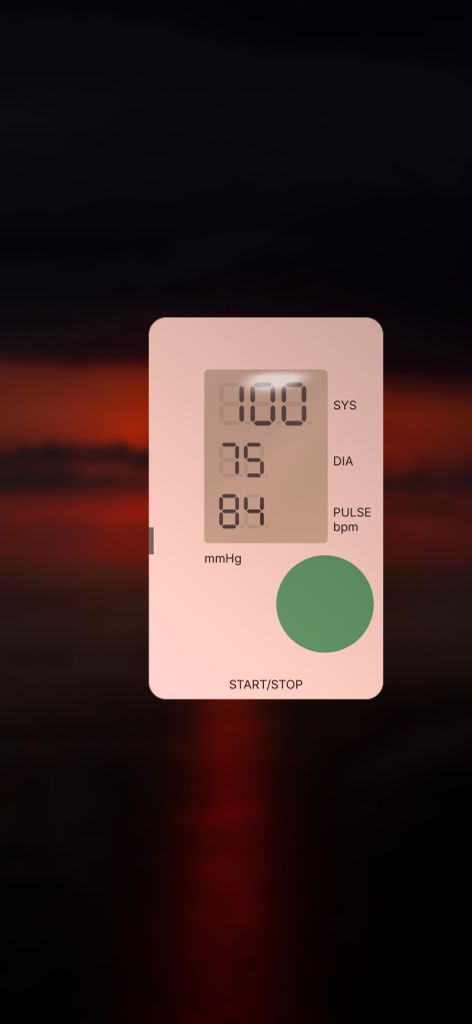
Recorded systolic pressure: 100 mmHg
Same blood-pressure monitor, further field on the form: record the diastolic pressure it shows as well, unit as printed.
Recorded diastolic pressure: 75 mmHg
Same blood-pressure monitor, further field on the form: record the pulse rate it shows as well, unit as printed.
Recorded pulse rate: 84 bpm
